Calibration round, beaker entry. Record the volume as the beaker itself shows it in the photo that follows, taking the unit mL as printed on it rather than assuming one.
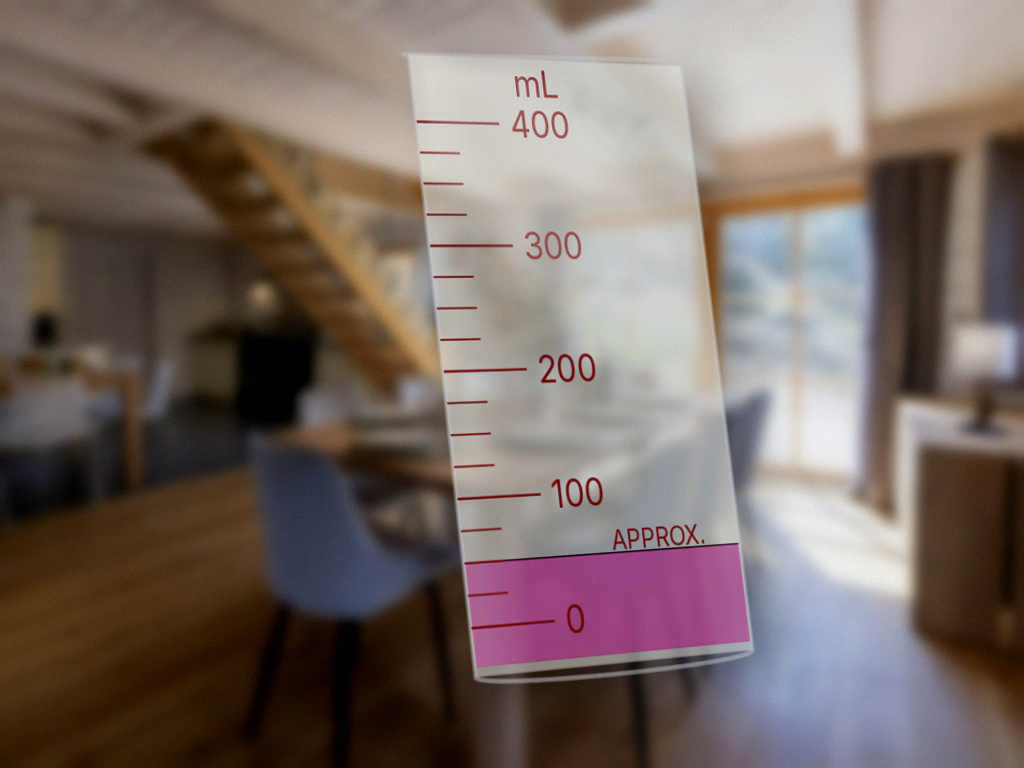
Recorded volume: 50 mL
